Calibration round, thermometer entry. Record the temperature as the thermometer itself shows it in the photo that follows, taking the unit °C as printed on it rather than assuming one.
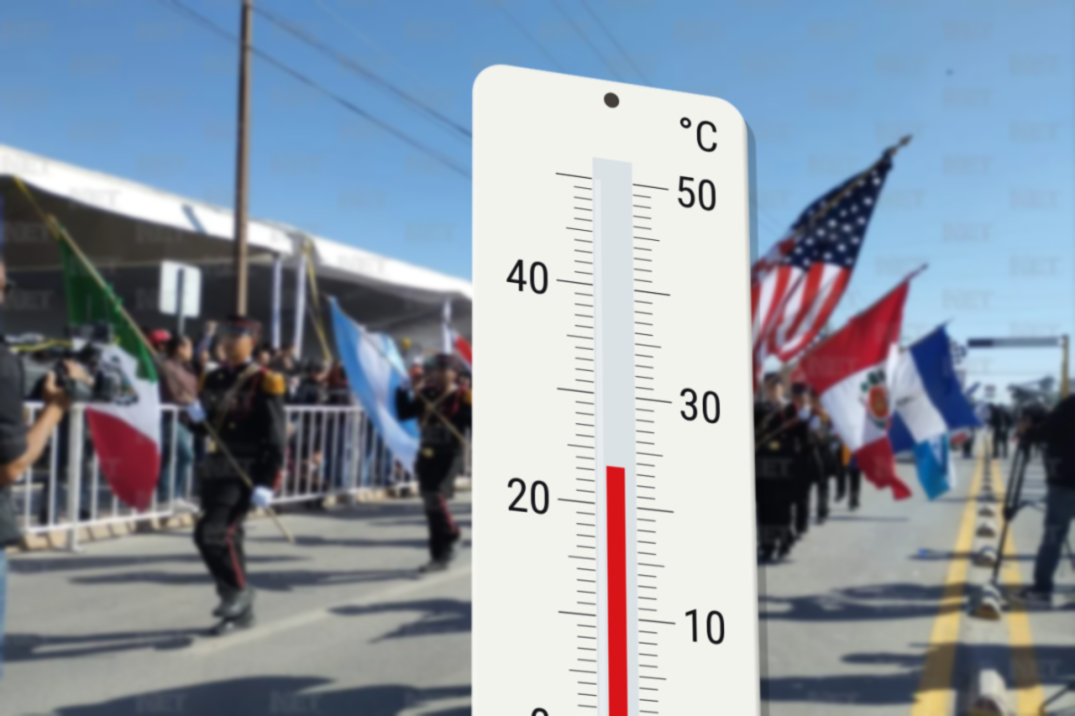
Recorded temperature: 23.5 °C
